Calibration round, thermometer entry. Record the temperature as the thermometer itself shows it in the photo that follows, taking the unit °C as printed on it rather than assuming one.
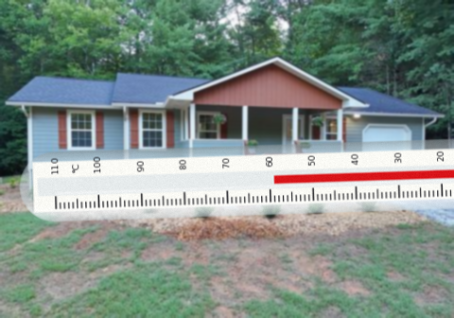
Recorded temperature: 59 °C
